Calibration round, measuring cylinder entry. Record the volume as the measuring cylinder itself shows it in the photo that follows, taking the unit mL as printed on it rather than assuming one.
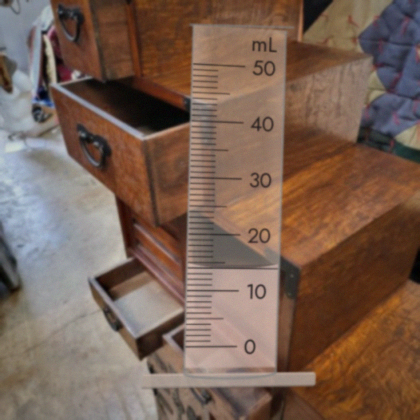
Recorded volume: 14 mL
